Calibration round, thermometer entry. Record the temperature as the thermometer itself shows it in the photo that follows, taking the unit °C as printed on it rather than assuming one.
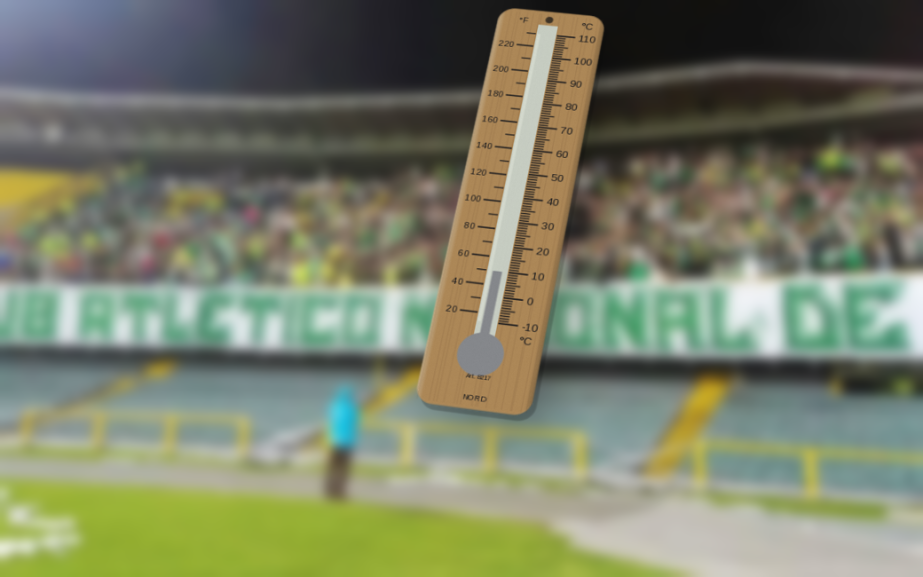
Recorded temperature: 10 °C
